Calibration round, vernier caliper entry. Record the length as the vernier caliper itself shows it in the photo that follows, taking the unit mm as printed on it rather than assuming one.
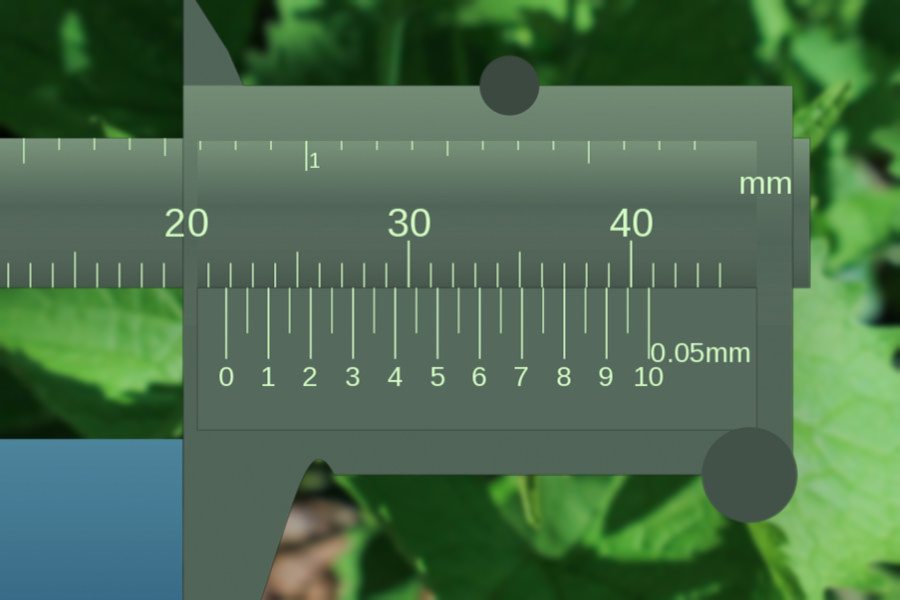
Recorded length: 21.8 mm
